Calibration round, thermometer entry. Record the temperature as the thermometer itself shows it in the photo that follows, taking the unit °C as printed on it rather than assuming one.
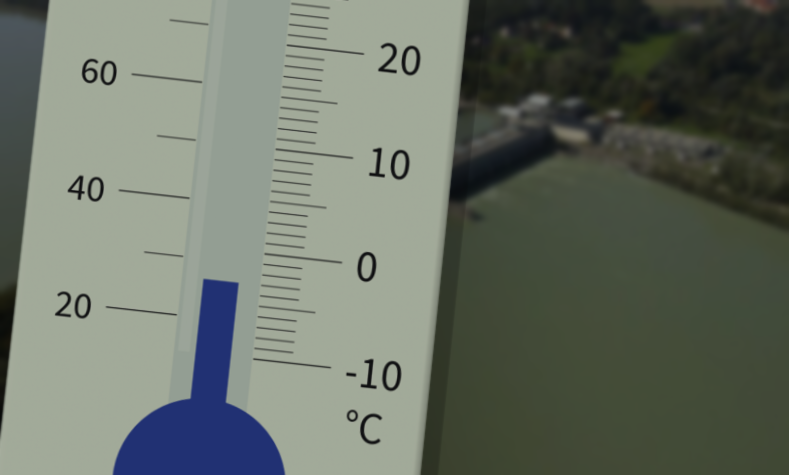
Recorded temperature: -3 °C
